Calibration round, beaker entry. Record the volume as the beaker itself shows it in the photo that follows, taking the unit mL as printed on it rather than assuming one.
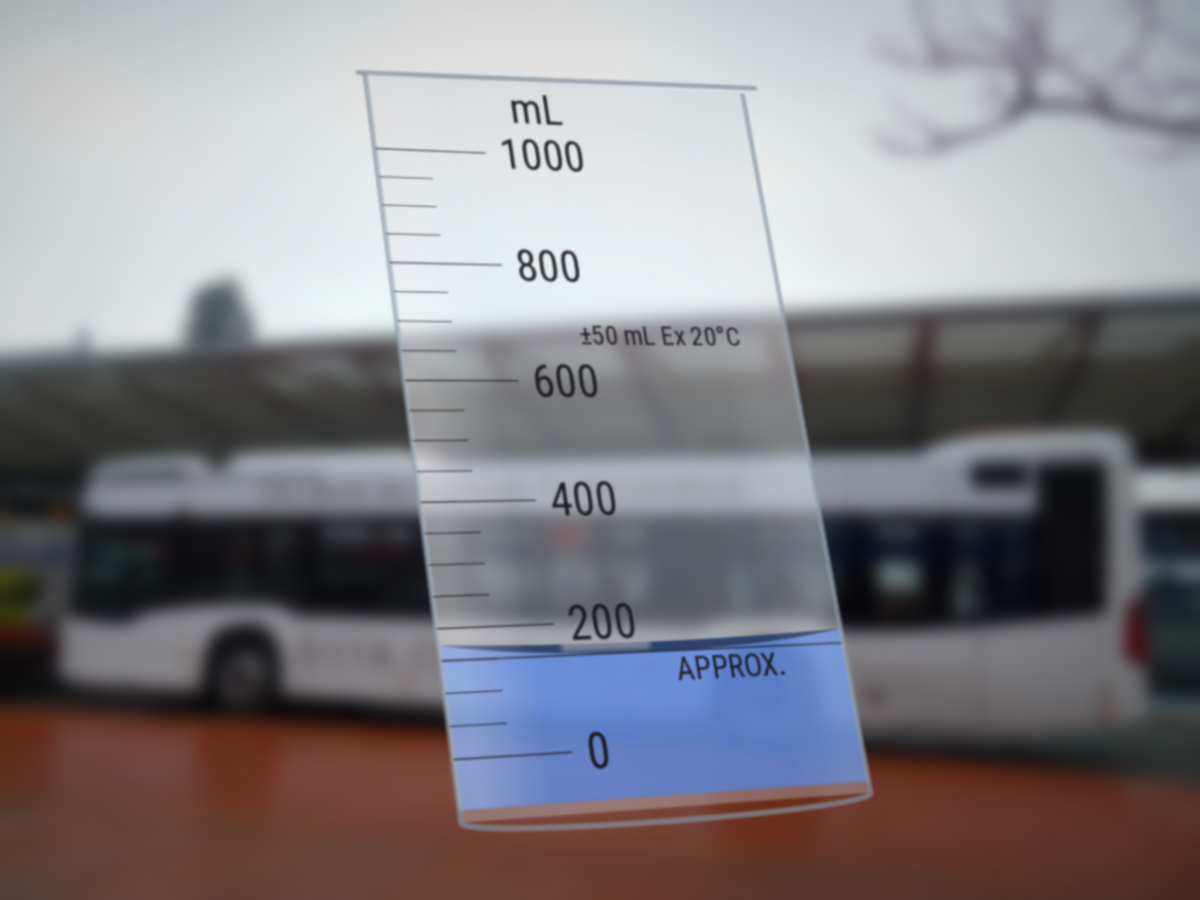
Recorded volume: 150 mL
